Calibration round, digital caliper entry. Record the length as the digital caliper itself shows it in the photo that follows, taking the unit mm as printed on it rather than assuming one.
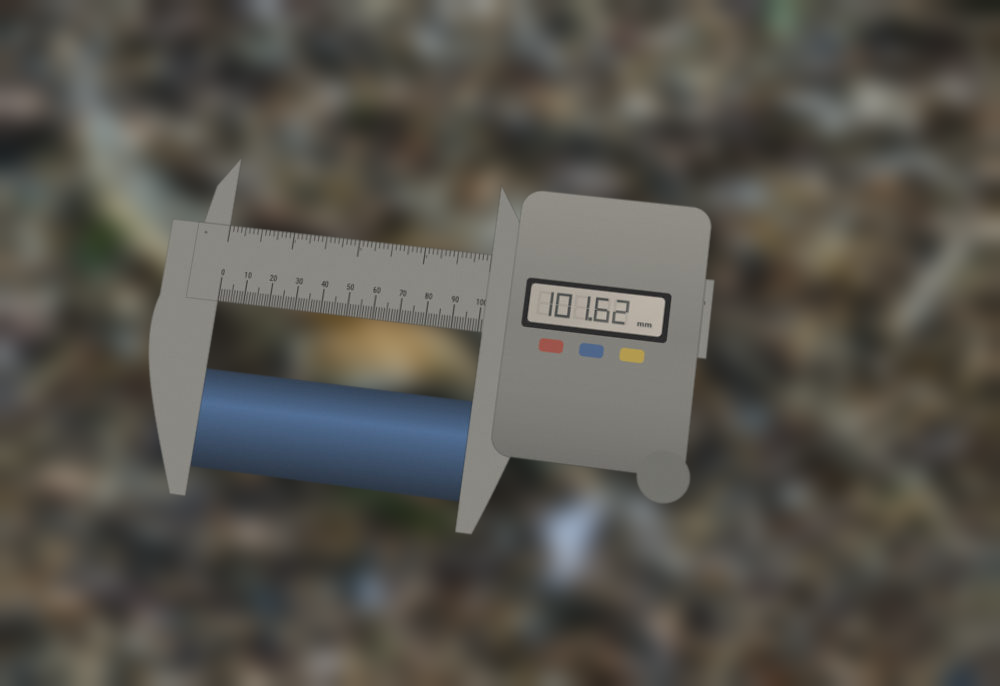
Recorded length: 101.62 mm
